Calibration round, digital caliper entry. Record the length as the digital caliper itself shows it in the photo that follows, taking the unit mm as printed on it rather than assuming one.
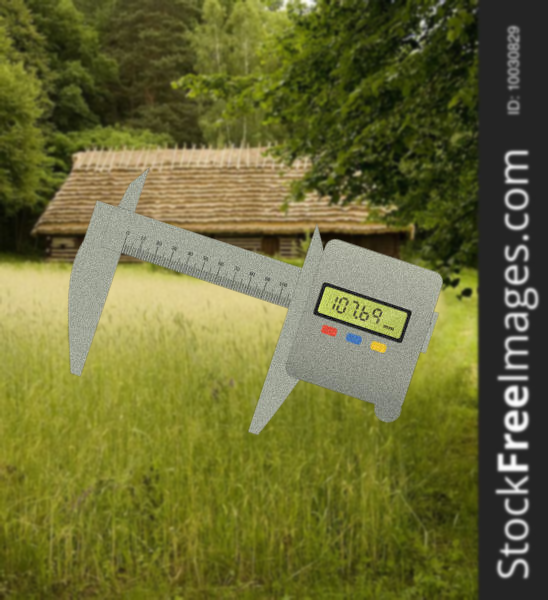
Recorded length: 107.69 mm
